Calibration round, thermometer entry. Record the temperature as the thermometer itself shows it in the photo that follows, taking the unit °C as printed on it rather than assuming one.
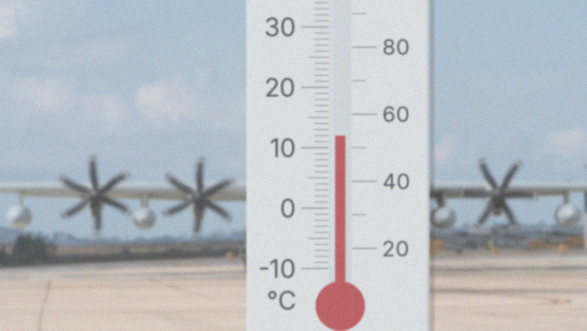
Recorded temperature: 12 °C
